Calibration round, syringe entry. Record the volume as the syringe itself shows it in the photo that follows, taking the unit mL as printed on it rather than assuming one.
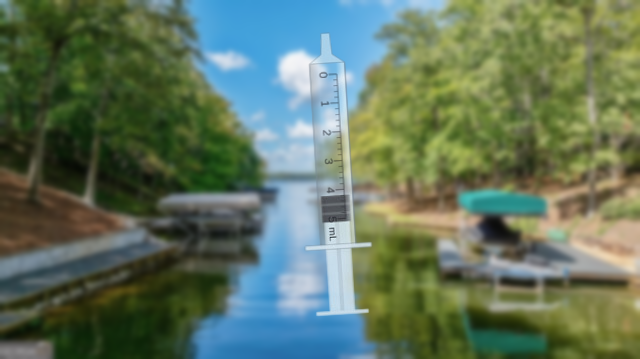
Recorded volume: 4.2 mL
